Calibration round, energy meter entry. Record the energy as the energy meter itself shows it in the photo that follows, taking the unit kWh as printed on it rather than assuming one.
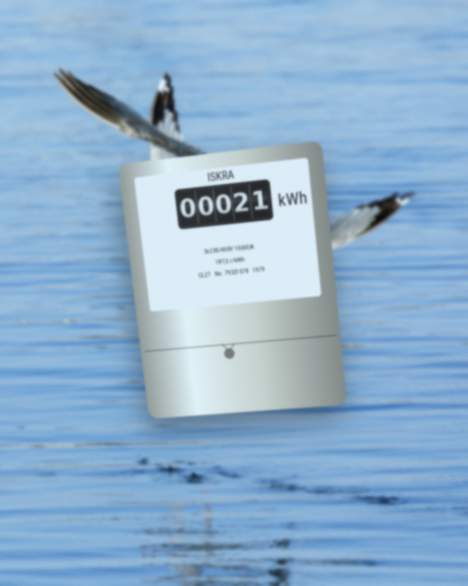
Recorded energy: 21 kWh
